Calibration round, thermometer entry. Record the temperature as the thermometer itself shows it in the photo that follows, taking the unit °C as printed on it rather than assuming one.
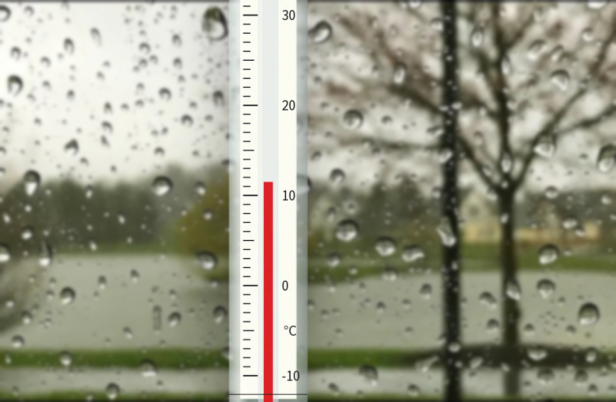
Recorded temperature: 11.5 °C
